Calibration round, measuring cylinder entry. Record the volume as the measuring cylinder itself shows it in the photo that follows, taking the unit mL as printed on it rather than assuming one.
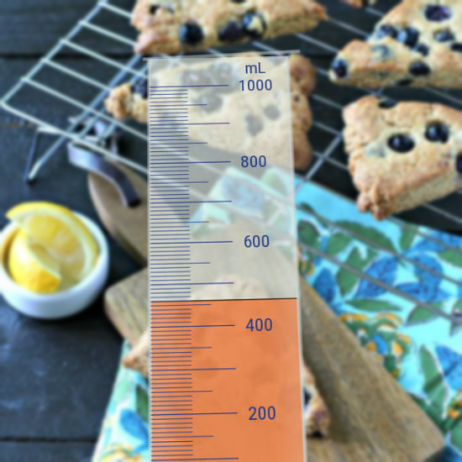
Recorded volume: 460 mL
